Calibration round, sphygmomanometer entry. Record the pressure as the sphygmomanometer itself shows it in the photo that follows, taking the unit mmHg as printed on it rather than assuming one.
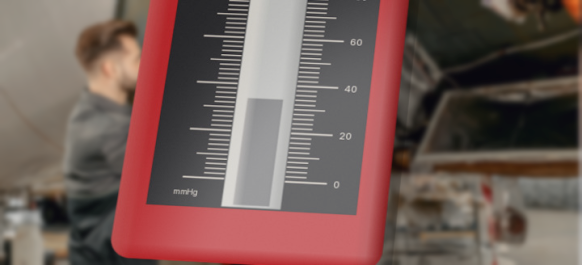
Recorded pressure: 34 mmHg
